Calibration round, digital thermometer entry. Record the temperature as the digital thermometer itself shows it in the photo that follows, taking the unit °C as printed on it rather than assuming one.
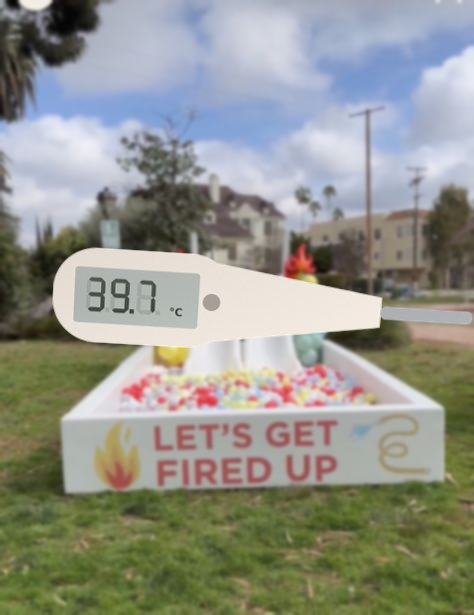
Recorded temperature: 39.7 °C
